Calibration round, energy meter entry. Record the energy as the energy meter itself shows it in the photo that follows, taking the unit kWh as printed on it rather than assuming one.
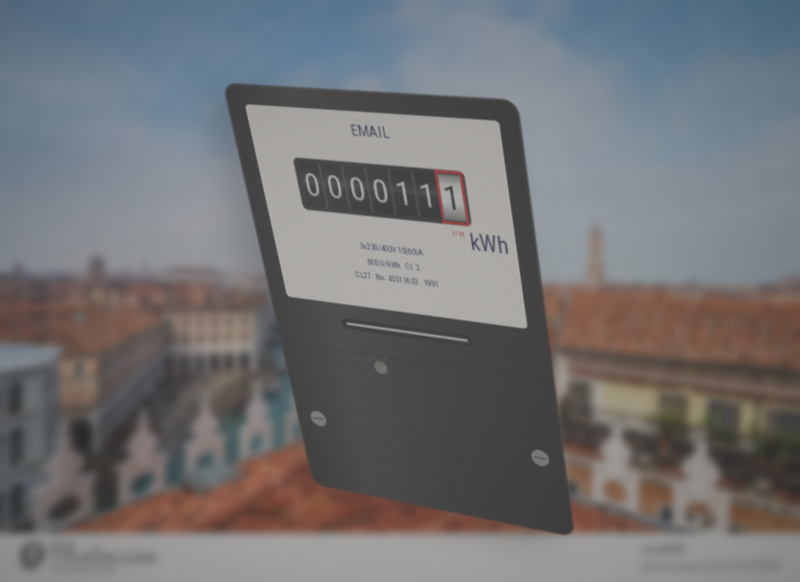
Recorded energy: 11.1 kWh
